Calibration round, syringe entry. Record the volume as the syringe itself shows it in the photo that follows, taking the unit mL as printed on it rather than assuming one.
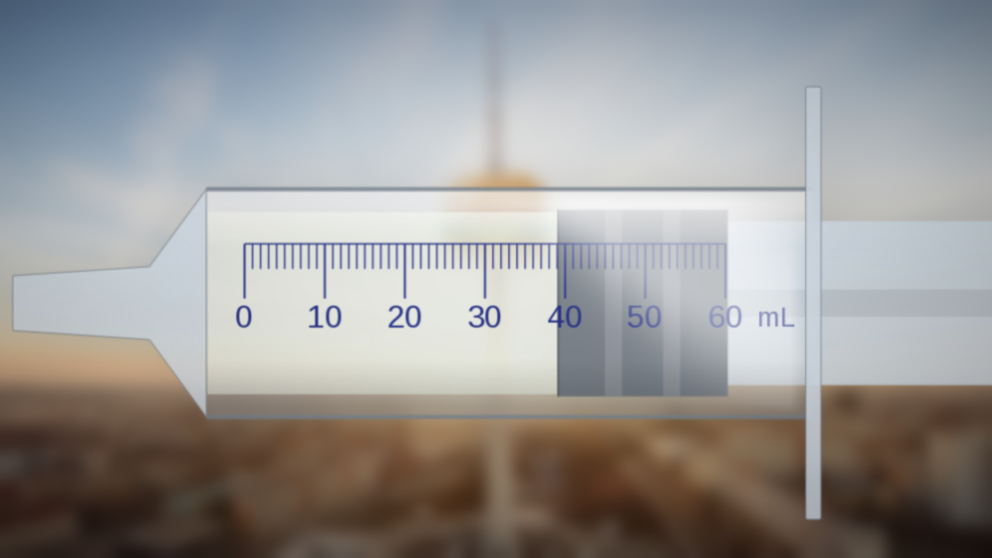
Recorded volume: 39 mL
